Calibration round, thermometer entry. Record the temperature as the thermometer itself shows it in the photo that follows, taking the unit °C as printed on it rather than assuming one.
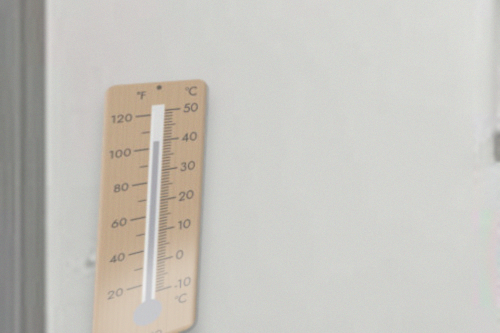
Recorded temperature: 40 °C
